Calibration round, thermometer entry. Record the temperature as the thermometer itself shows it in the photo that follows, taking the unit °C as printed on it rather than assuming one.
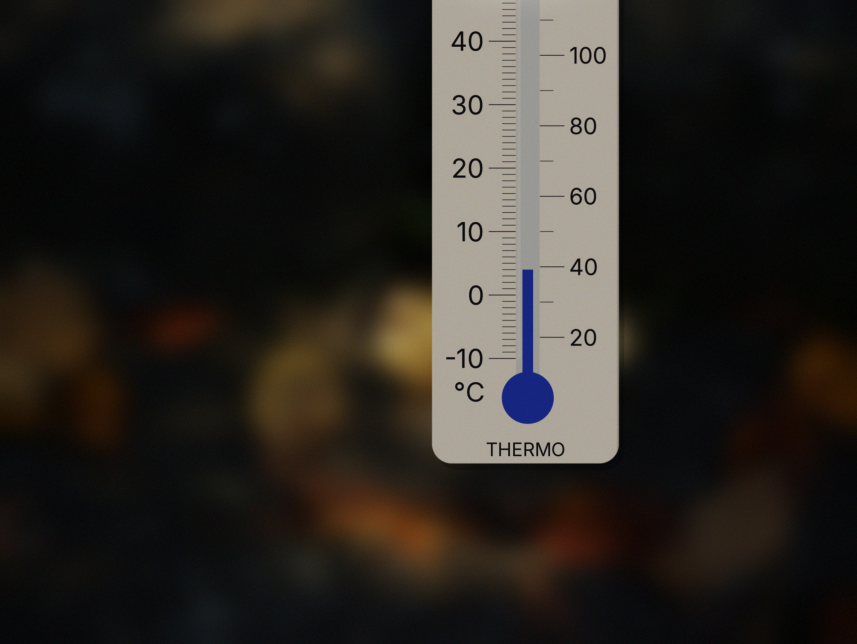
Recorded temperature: 4 °C
